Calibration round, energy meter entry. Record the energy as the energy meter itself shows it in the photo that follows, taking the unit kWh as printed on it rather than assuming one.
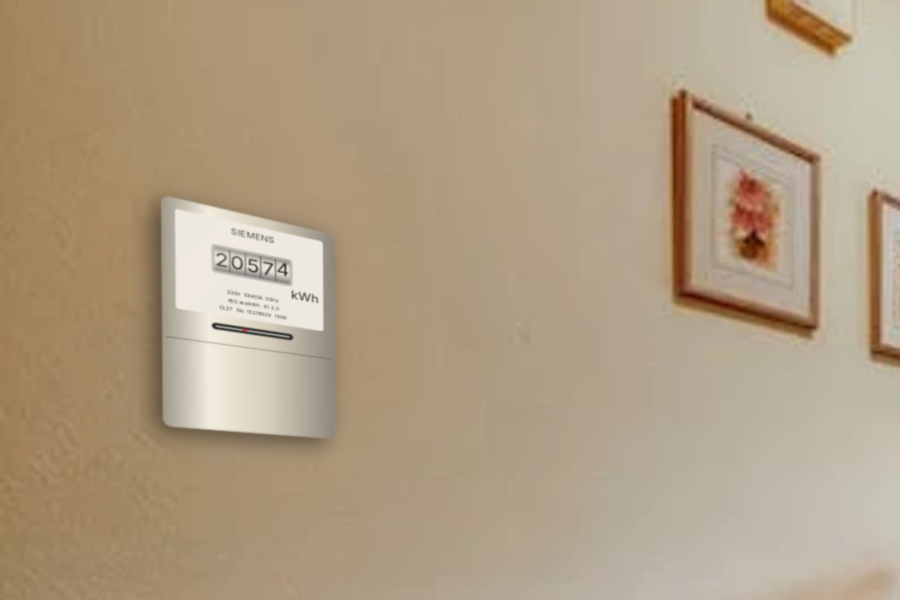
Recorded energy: 20574 kWh
